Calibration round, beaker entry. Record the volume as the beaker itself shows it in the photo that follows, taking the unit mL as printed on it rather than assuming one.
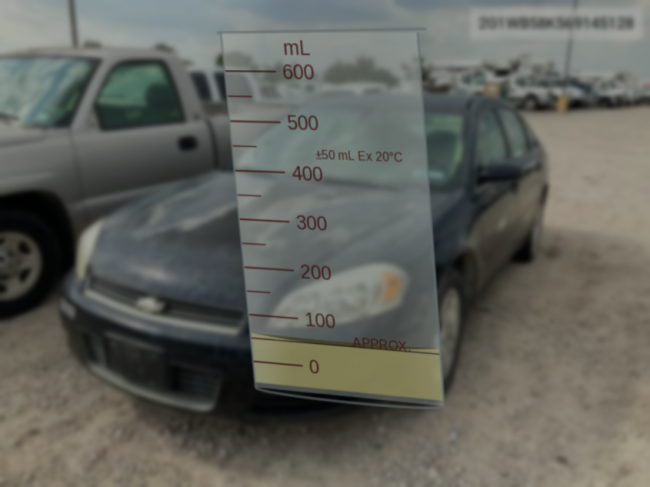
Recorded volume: 50 mL
